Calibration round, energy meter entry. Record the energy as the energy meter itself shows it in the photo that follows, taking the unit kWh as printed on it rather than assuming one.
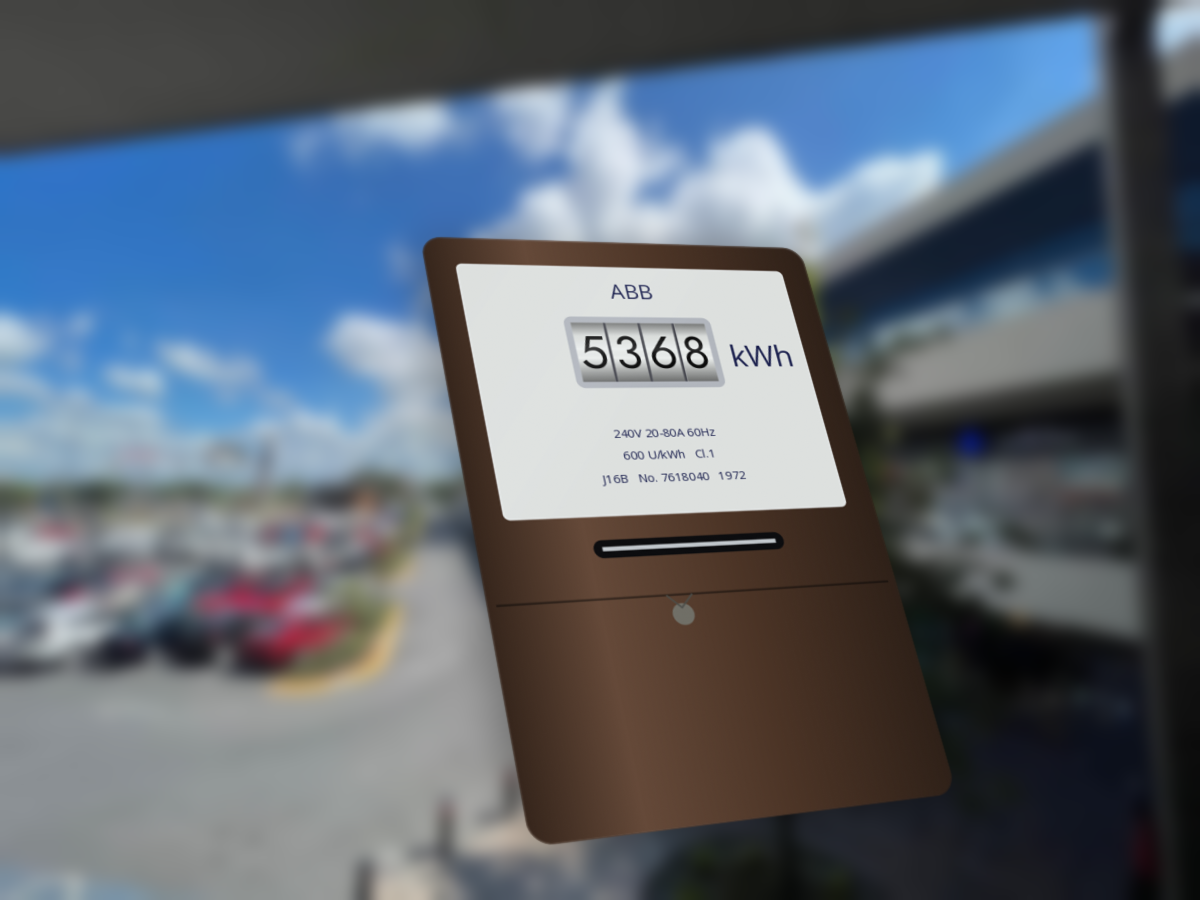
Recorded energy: 5368 kWh
